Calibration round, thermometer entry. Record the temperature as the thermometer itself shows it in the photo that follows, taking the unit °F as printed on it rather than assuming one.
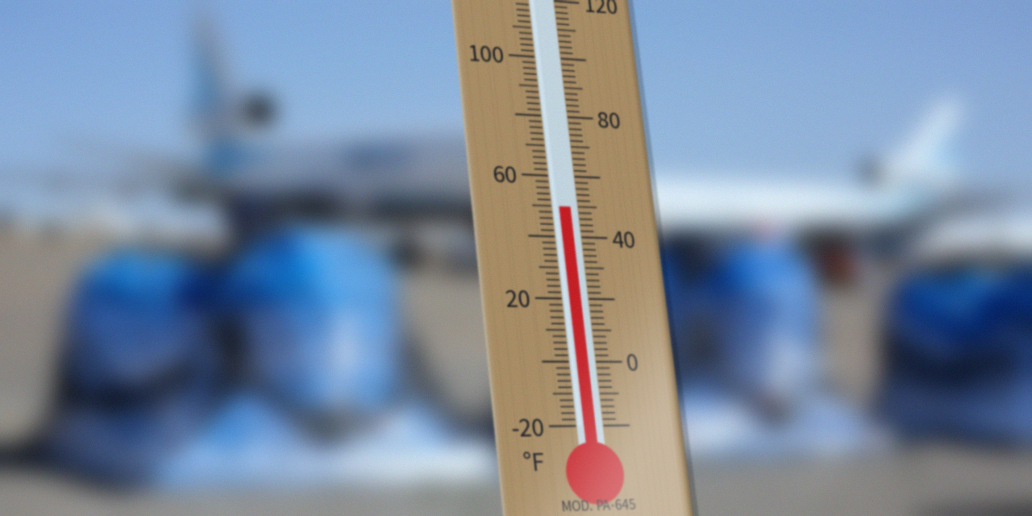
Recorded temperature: 50 °F
